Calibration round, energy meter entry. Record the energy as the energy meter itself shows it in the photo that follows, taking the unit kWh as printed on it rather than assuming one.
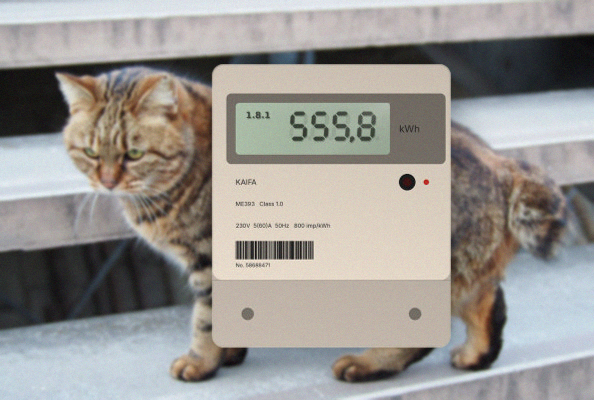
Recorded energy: 555.8 kWh
